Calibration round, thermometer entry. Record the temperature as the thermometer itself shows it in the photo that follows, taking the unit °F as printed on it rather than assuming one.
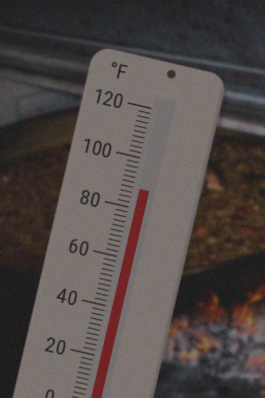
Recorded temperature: 88 °F
